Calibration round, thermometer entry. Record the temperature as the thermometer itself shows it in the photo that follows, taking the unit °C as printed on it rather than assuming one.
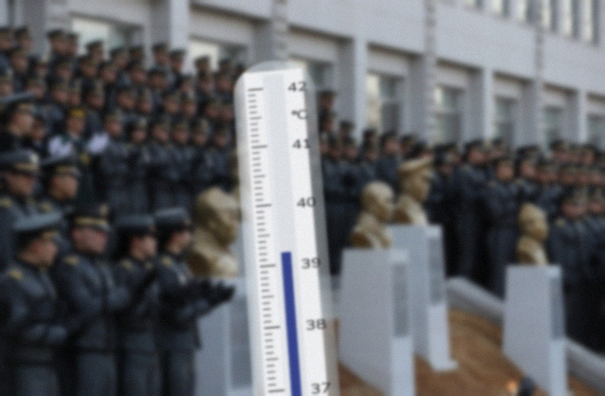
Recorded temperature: 39.2 °C
